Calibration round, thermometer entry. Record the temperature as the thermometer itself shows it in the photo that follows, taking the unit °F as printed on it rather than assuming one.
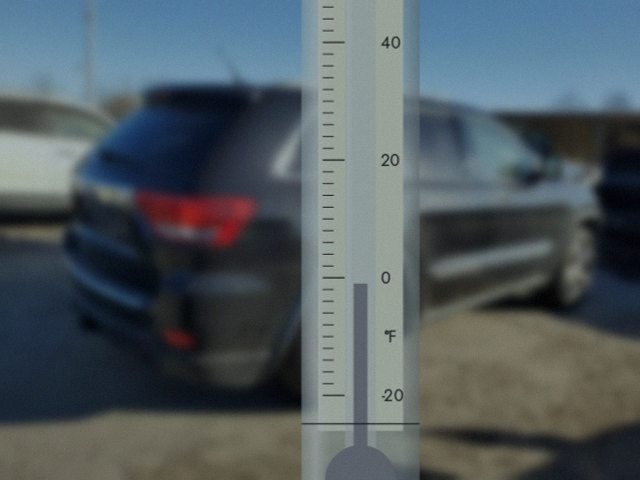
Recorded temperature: -1 °F
